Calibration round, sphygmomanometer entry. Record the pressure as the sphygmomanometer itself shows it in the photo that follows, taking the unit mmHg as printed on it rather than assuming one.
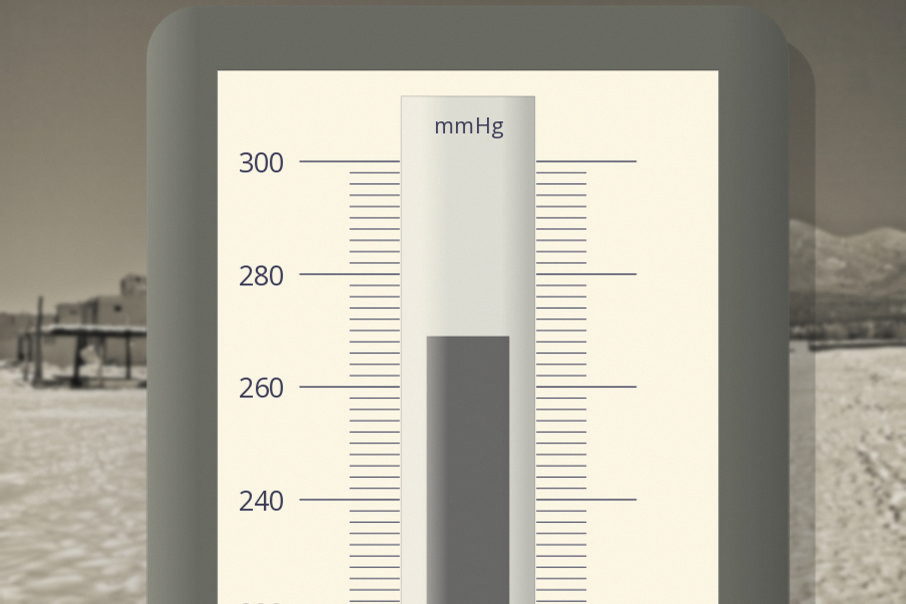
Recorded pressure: 269 mmHg
